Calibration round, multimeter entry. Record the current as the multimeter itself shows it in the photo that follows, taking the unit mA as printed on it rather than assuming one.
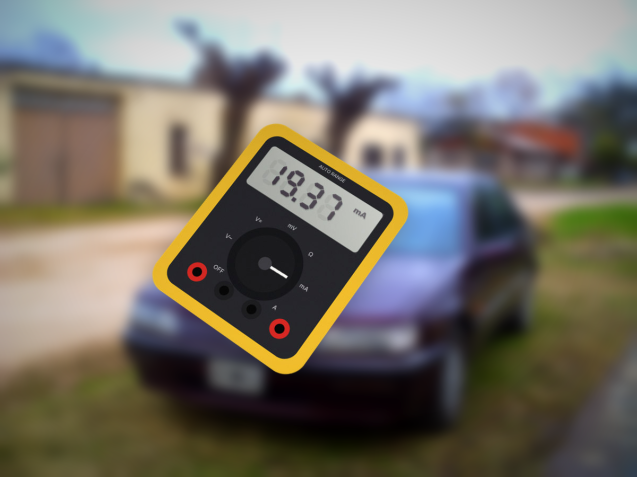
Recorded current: 19.37 mA
